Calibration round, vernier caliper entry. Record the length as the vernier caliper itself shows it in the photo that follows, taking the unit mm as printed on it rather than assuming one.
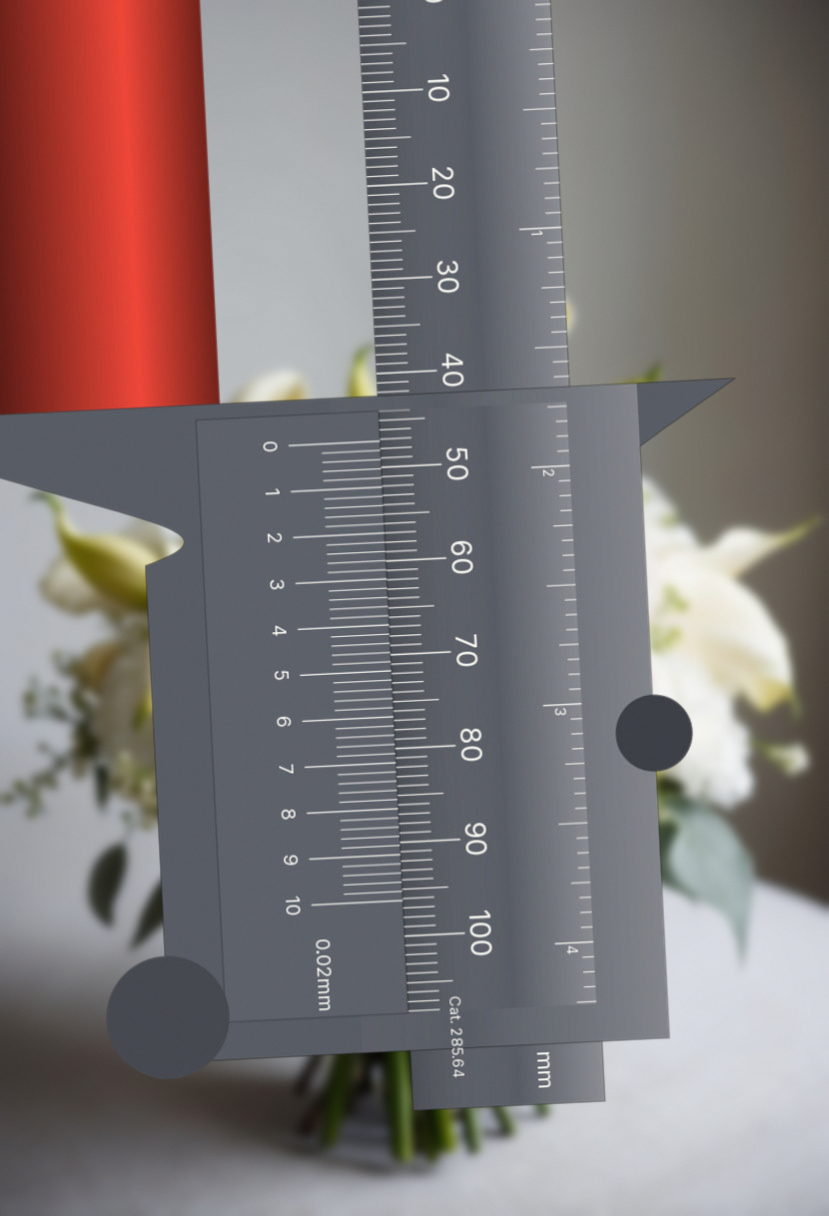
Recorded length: 47.2 mm
